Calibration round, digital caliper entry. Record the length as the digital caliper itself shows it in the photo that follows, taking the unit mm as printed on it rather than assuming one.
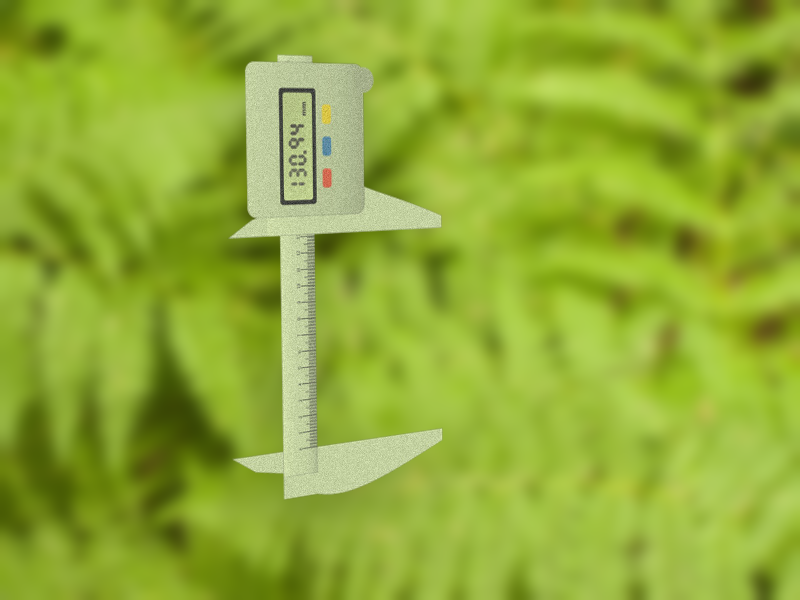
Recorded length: 130.94 mm
